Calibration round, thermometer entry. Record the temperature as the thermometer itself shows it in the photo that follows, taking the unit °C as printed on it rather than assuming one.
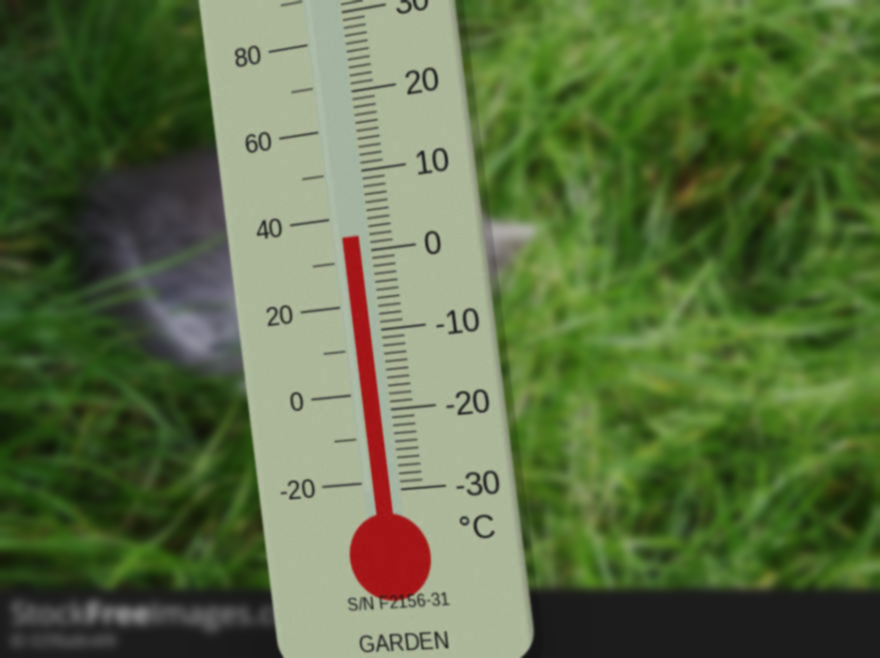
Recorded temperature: 2 °C
